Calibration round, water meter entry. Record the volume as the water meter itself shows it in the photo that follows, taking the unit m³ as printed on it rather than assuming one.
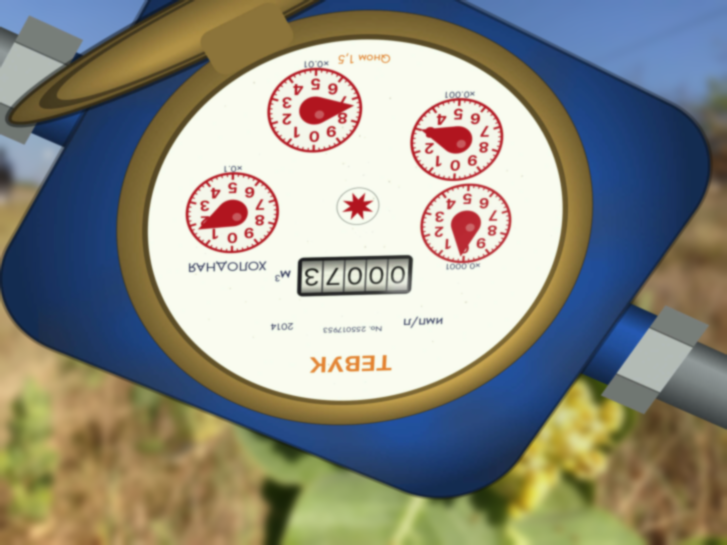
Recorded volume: 73.1730 m³
